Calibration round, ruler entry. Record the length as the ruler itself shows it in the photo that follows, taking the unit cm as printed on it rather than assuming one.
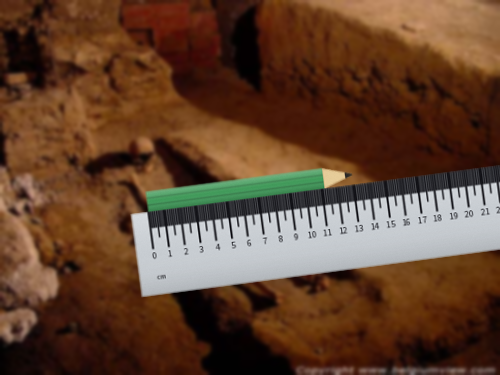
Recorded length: 13 cm
